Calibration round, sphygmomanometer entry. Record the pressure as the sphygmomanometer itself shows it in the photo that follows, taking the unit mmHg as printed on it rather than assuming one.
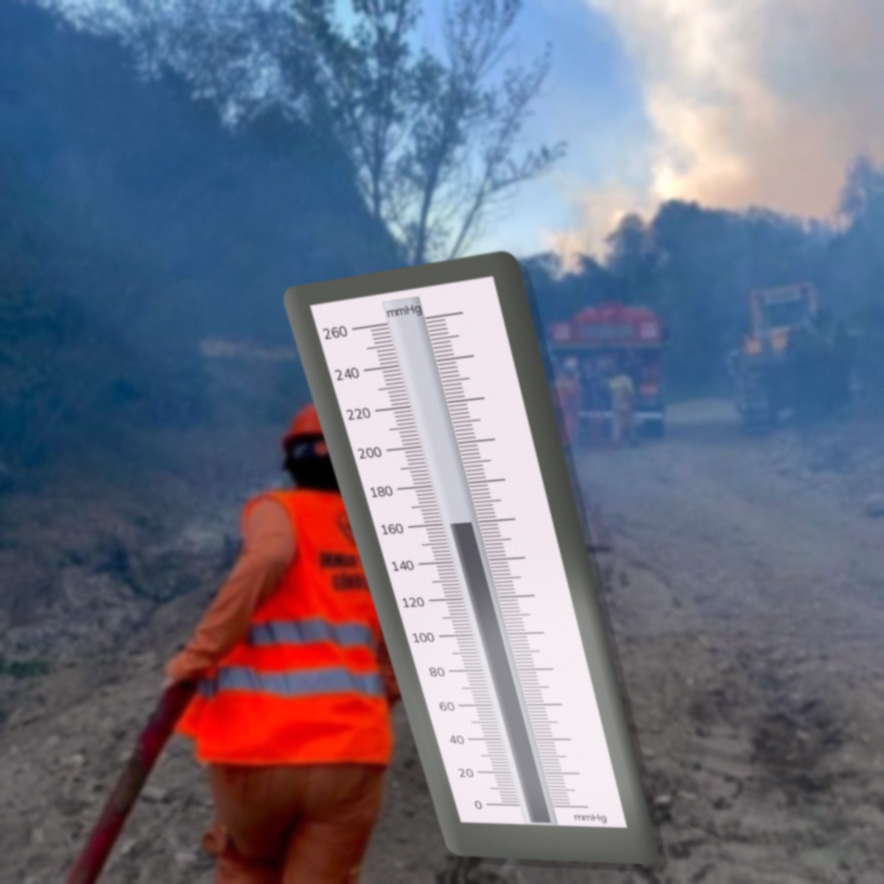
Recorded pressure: 160 mmHg
